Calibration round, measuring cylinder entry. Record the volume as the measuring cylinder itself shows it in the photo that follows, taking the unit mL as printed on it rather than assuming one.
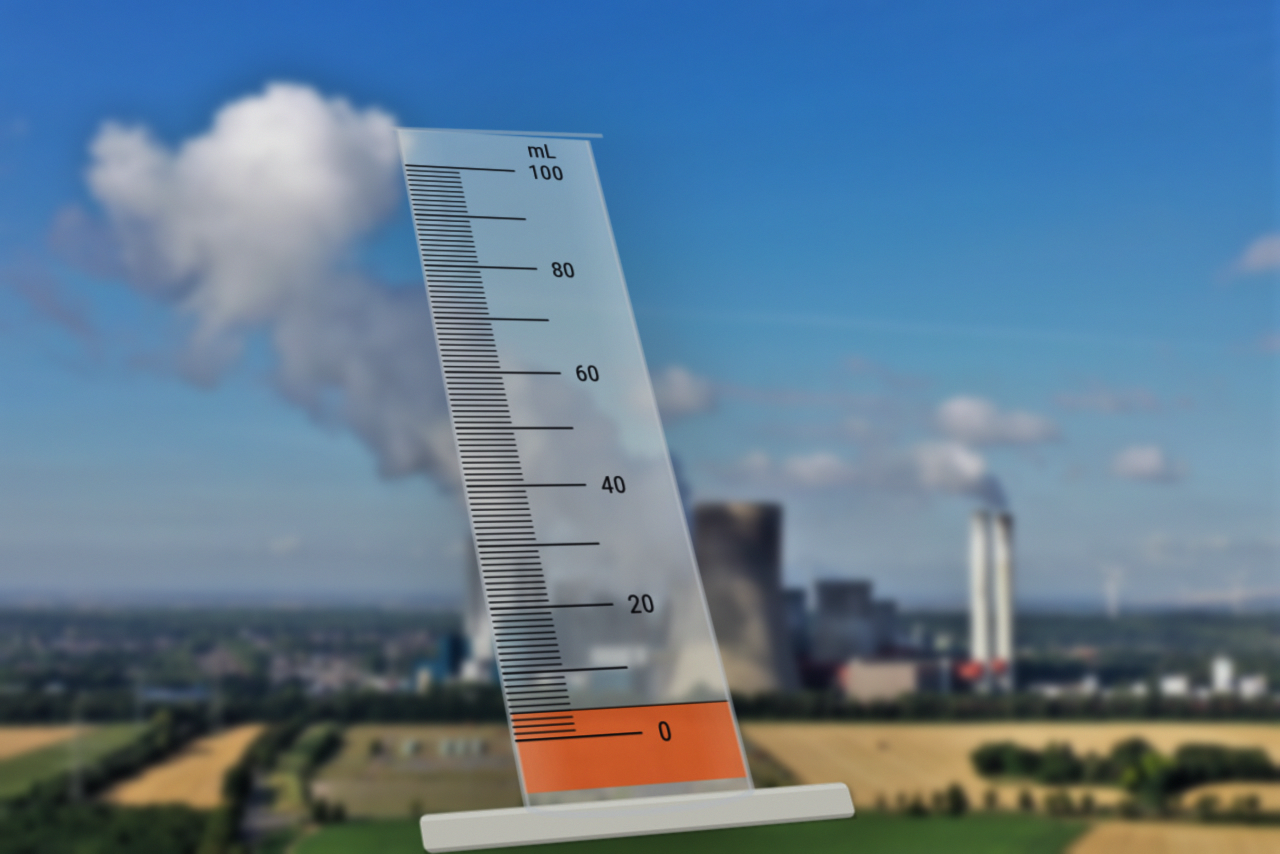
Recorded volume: 4 mL
